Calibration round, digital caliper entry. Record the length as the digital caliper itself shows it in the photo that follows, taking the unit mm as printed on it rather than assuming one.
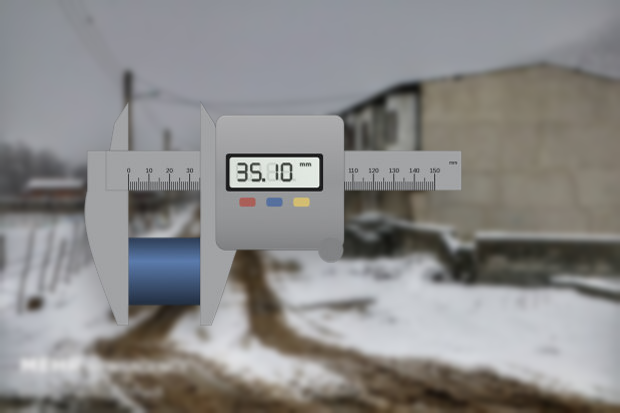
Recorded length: 35.10 mm
